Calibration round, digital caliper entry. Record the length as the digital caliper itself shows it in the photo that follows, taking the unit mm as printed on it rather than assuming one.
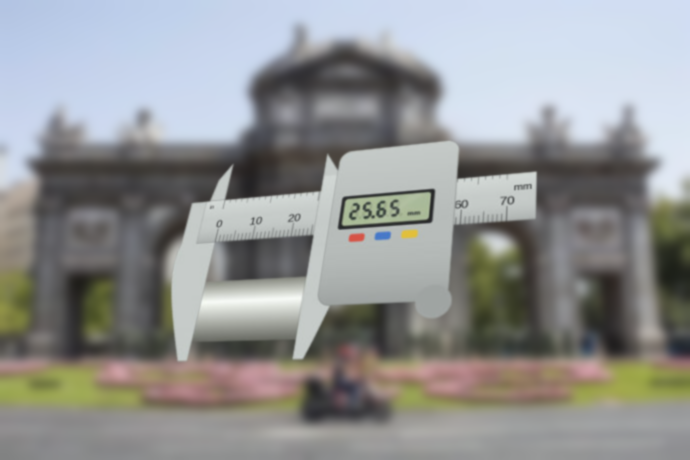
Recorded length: 25.65 mm
